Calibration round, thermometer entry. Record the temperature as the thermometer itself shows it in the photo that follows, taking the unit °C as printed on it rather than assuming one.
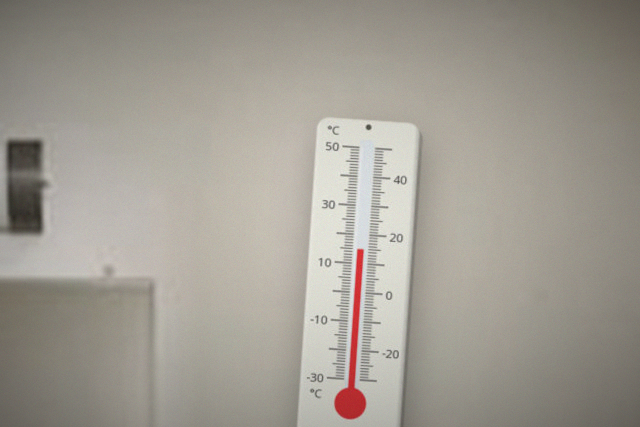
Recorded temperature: 15 °C
